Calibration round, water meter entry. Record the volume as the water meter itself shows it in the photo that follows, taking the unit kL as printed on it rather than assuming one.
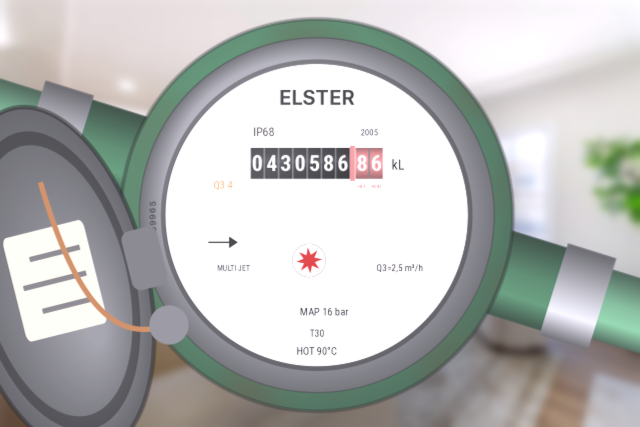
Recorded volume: 430586.86 kL
